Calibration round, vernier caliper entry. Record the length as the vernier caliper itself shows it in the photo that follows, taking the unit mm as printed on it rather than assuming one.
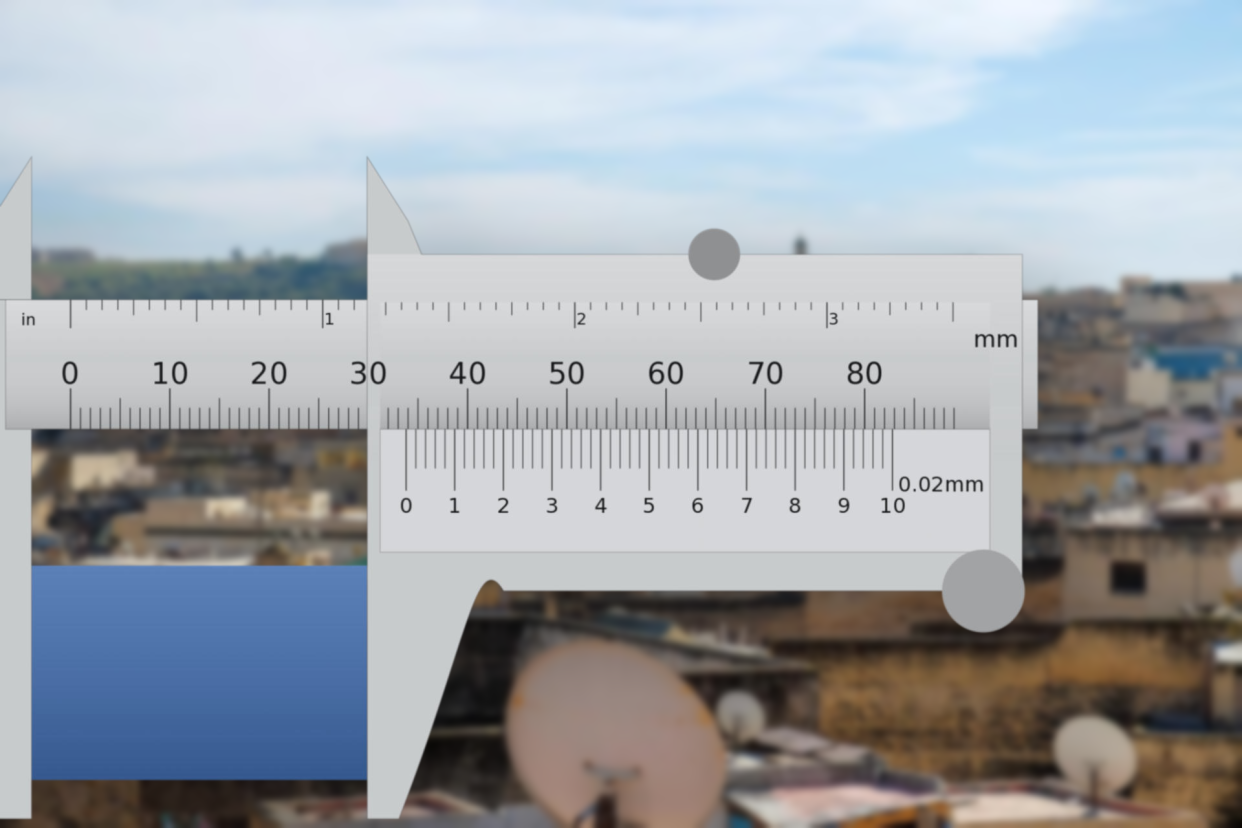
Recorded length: 33.8 mm
